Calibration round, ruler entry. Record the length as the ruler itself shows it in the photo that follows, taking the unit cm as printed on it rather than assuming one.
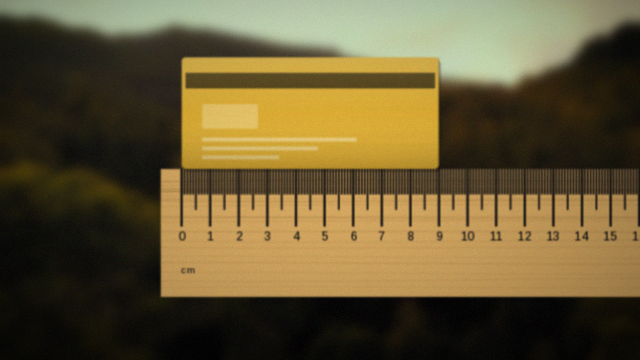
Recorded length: 9 cm
